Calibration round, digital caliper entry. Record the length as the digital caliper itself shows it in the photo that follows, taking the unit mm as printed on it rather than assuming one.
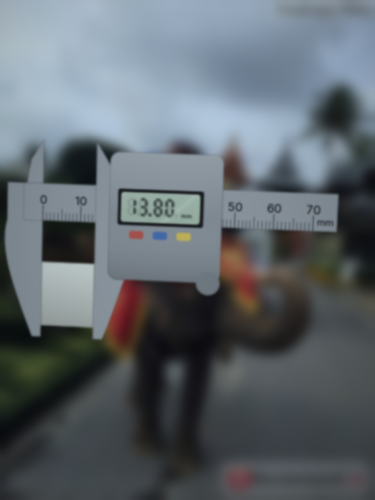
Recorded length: 13.80 mm
